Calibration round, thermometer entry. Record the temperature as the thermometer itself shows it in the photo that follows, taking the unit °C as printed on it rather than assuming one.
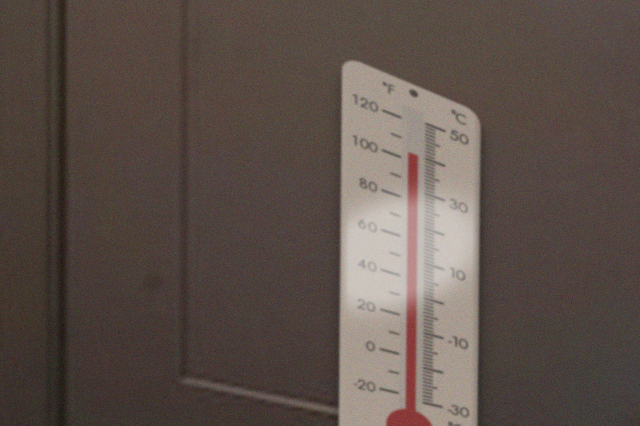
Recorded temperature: 40 °C
